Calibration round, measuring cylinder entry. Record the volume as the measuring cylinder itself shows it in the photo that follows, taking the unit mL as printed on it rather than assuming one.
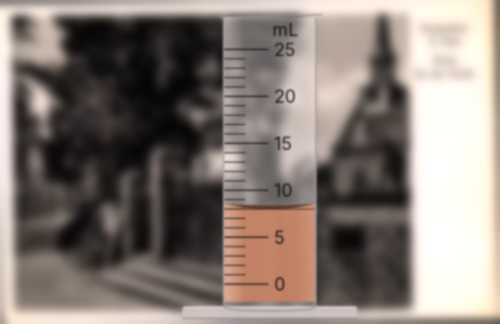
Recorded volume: 8 mL
